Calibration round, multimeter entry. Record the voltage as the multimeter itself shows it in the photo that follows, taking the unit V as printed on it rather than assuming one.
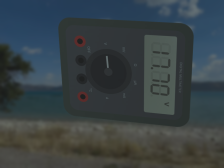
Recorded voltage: 17.70 V
